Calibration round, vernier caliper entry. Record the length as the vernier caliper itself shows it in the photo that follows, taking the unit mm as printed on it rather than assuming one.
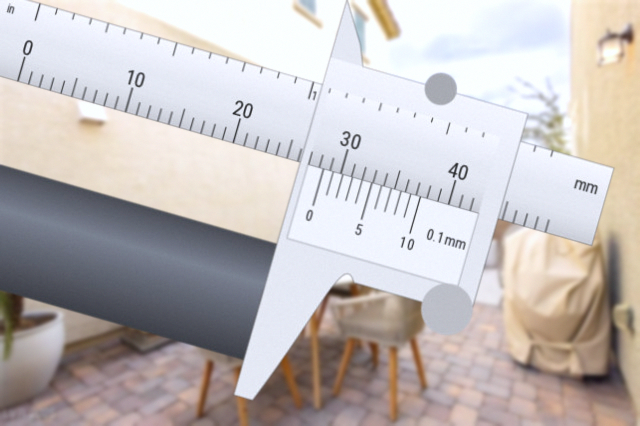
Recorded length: 28.4 mm
